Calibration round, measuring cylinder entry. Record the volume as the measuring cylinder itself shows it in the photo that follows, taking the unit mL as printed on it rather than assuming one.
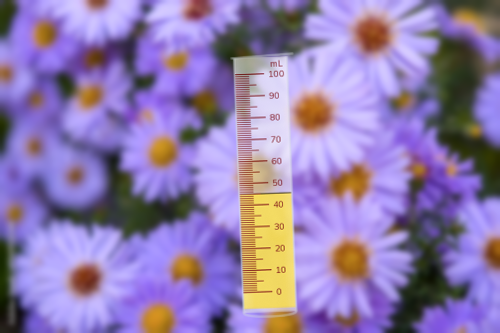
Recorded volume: 45 mL
